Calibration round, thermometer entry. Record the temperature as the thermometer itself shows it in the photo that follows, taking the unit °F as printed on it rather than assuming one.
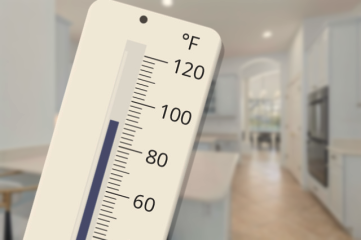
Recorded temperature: 90 °F
